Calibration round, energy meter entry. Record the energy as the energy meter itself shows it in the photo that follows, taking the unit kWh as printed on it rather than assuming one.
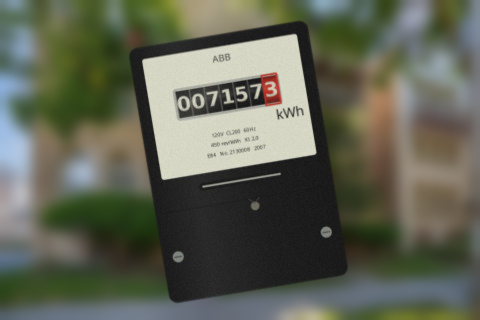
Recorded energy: 7157.3 kWh
